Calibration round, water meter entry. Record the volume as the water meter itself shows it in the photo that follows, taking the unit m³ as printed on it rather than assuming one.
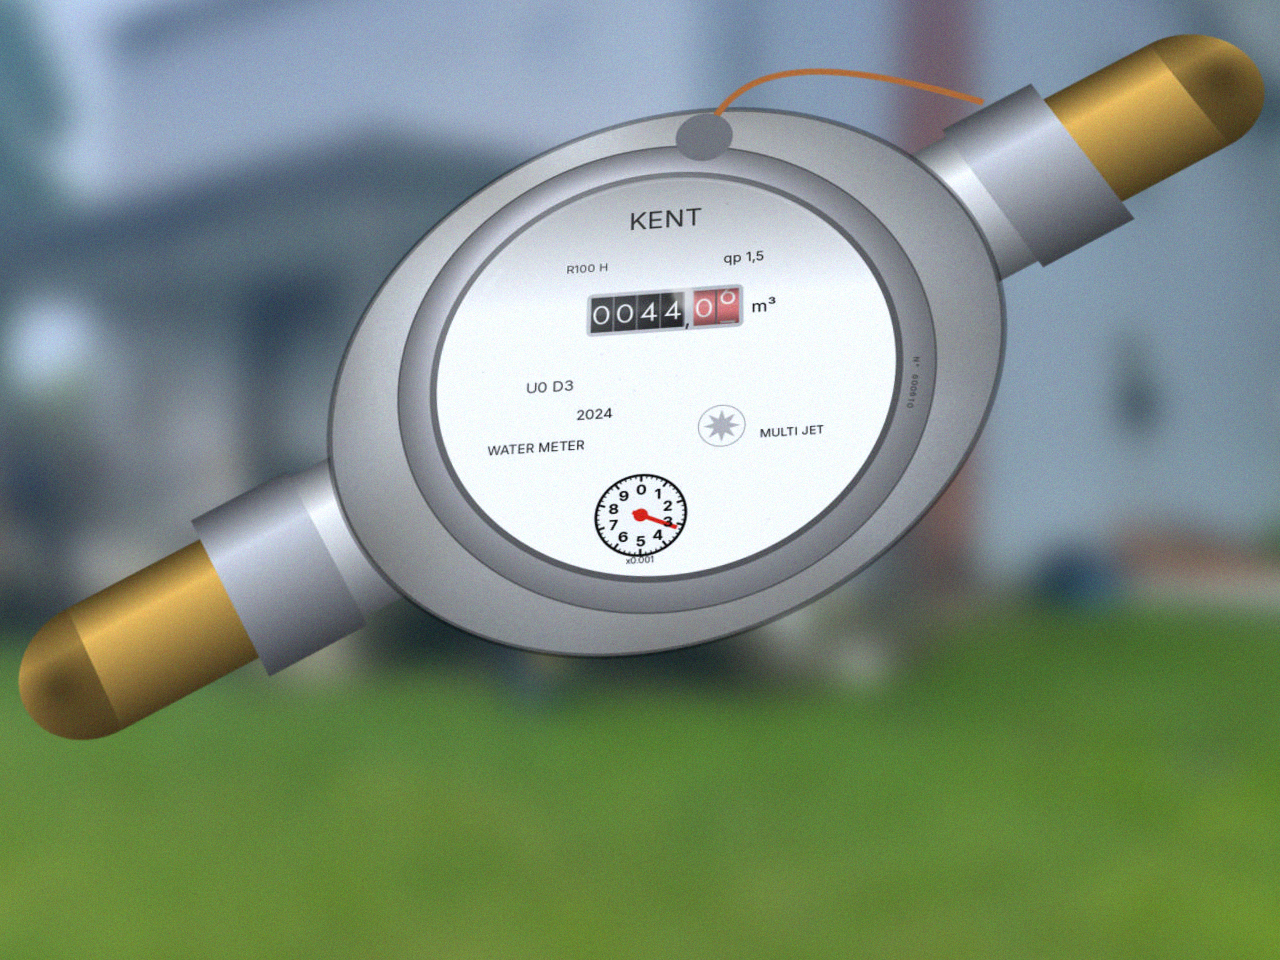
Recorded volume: 44.063 m³
